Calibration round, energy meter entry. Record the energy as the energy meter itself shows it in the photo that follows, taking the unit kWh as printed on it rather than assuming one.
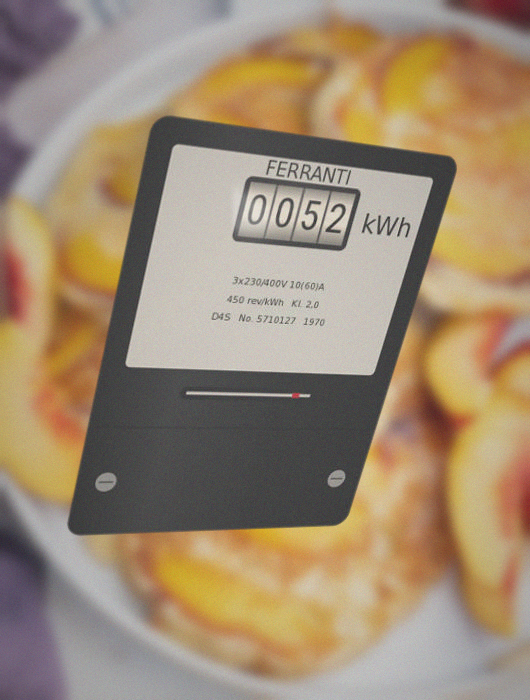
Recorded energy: 52 kWh
